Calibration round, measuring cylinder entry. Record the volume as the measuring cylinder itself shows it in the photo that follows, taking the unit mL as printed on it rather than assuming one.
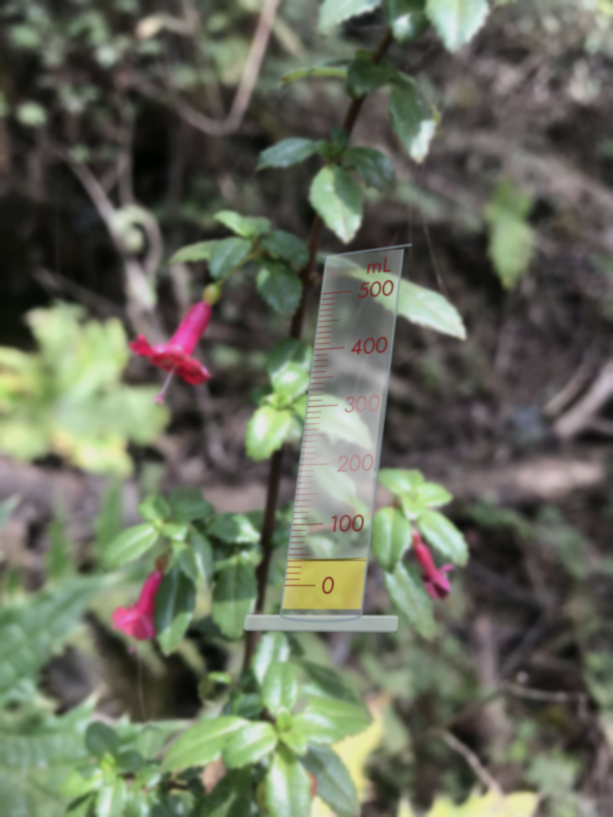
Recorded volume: 40 mL
